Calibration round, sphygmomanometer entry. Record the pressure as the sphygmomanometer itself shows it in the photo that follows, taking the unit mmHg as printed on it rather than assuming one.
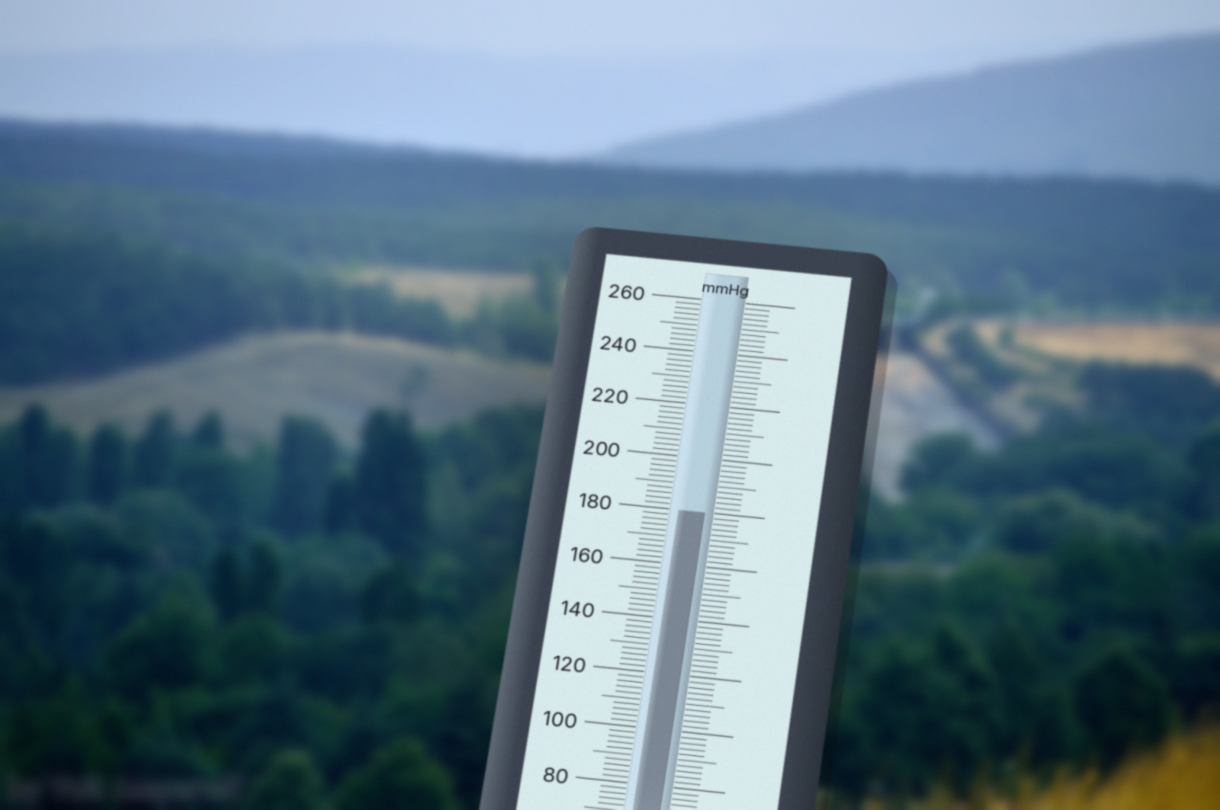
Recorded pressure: 180 mmHg
